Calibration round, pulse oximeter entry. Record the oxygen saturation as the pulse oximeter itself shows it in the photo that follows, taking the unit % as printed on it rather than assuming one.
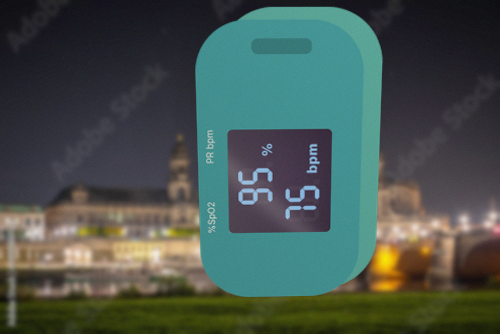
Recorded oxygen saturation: 95 %
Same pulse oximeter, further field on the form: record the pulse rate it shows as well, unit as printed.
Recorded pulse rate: 75 bpm
